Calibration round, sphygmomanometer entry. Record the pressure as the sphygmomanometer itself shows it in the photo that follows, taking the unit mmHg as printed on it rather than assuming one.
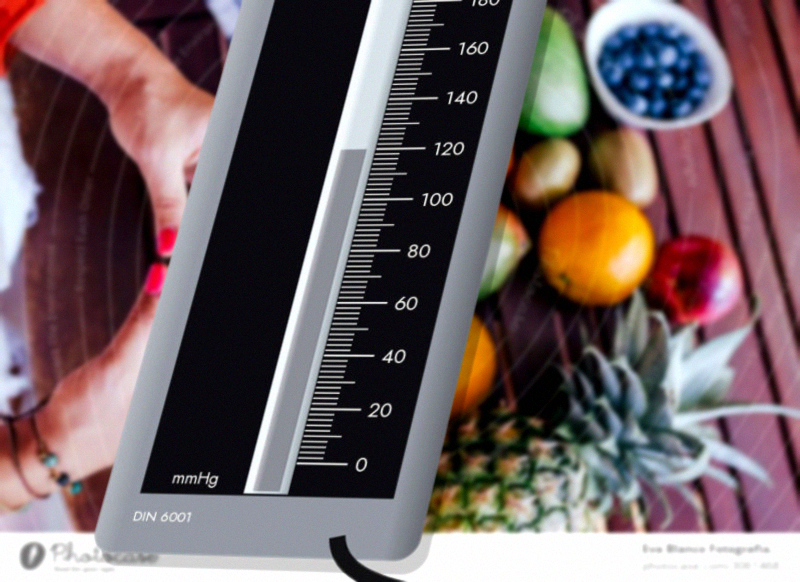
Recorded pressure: 120 mmHg
